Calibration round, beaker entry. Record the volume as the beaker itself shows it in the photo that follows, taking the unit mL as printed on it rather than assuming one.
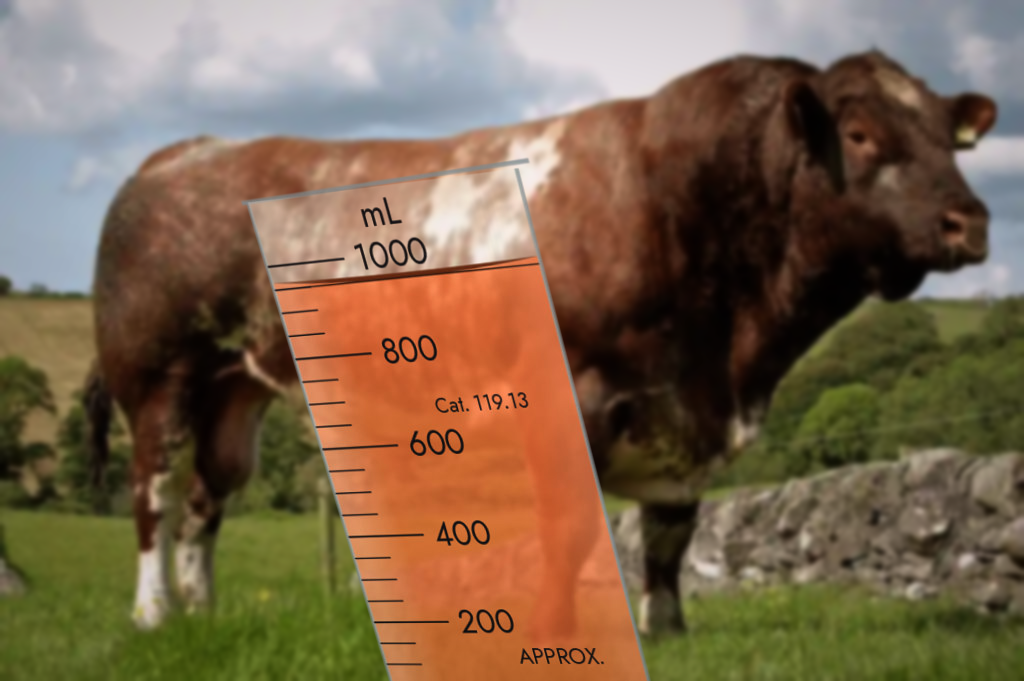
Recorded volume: 950 mL
